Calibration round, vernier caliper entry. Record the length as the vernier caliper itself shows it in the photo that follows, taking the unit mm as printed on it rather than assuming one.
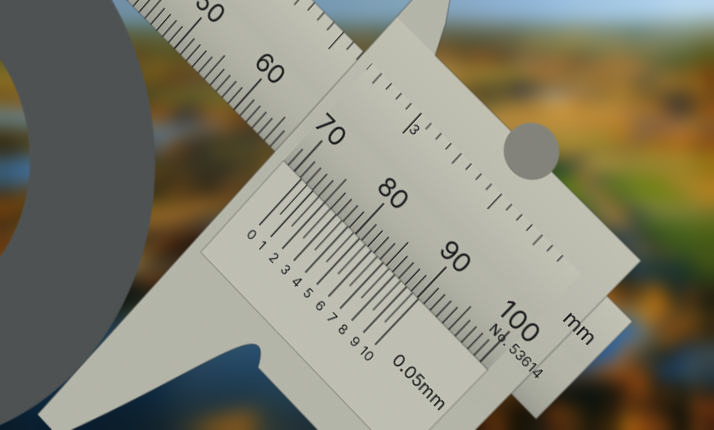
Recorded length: 71.2 mm
